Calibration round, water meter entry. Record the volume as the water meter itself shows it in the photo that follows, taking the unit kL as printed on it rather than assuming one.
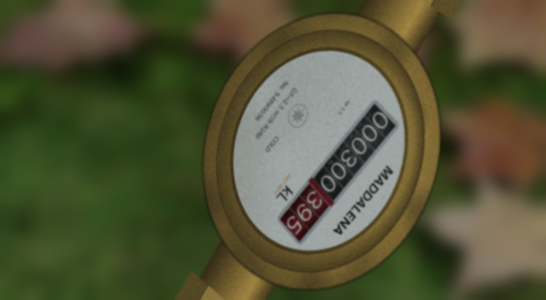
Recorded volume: 300.395 kL
